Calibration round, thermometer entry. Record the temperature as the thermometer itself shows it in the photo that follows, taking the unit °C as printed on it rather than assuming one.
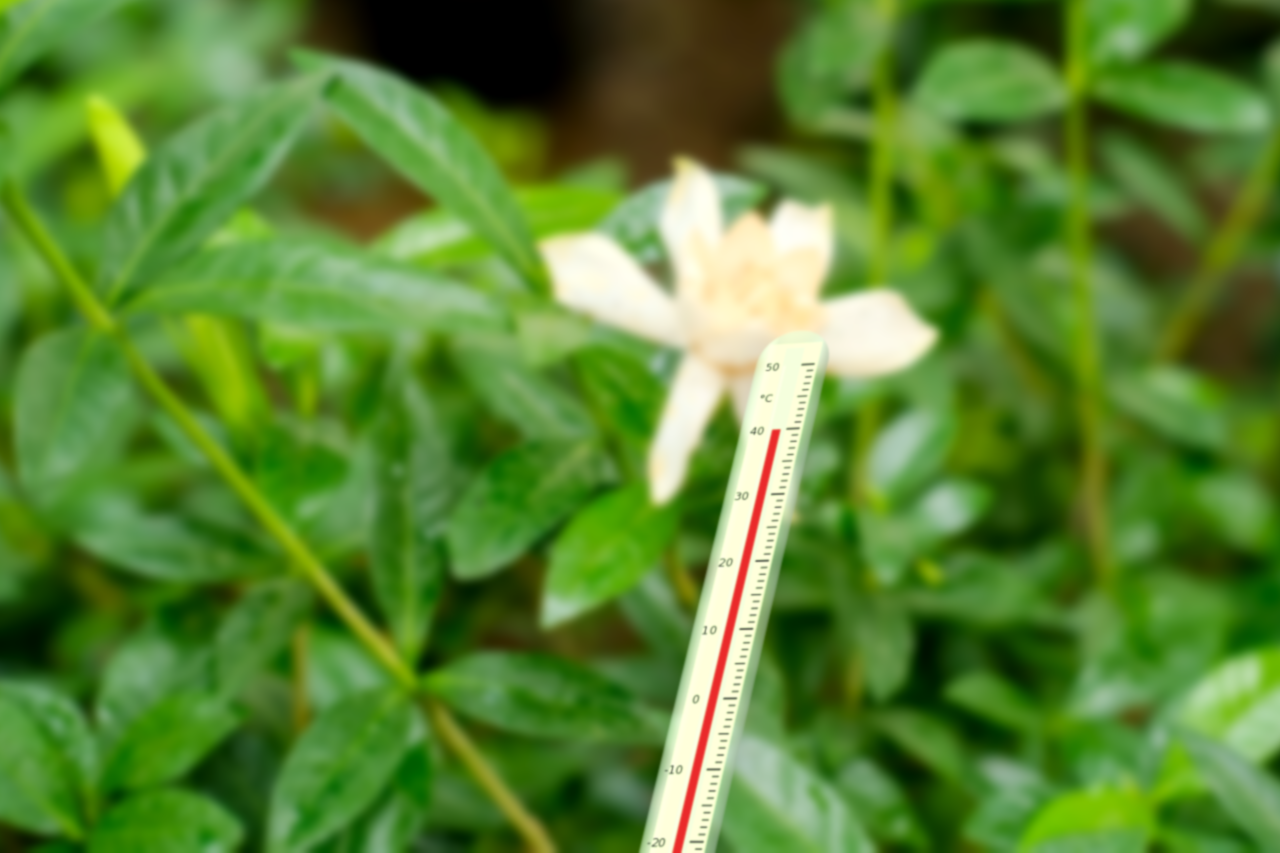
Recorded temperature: 40 °C
